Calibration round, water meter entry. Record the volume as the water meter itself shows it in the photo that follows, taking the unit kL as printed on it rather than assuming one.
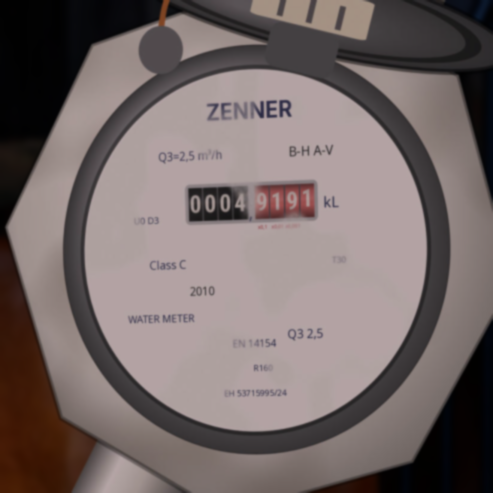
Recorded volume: 4.9191 kL
